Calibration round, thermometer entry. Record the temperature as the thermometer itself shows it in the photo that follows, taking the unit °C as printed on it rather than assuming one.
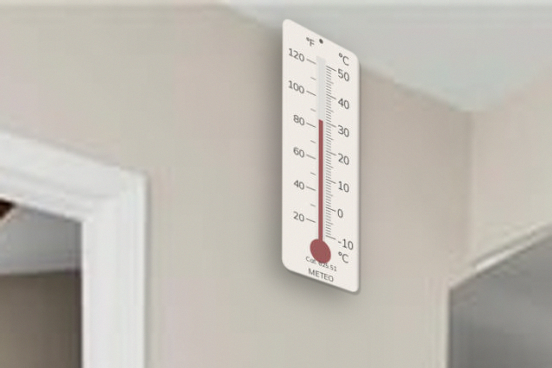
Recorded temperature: 30 °C
